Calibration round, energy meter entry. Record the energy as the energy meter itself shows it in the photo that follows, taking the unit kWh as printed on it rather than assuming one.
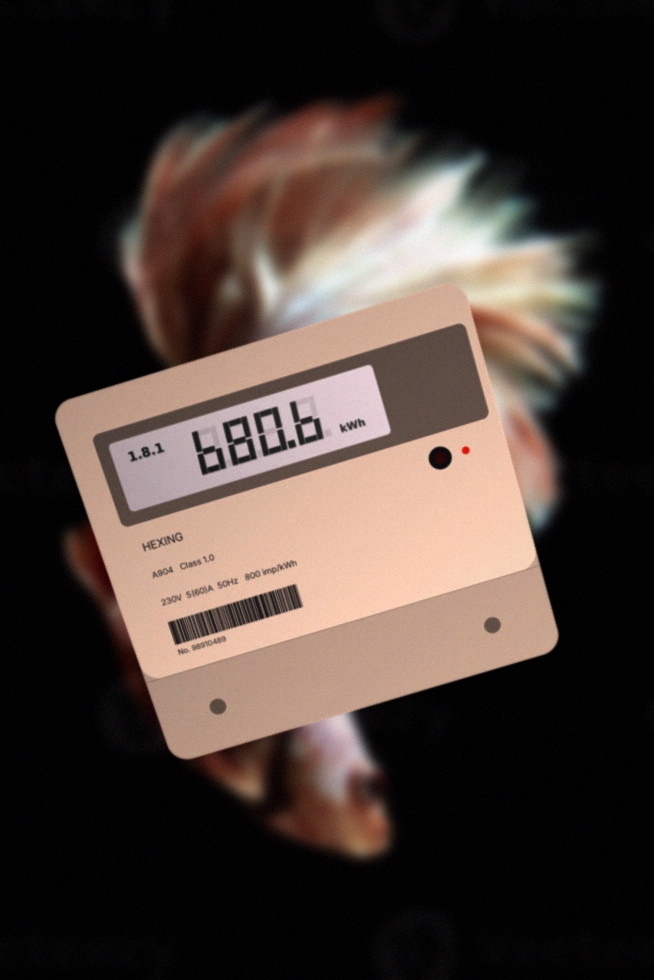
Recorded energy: 680.6 kWh
